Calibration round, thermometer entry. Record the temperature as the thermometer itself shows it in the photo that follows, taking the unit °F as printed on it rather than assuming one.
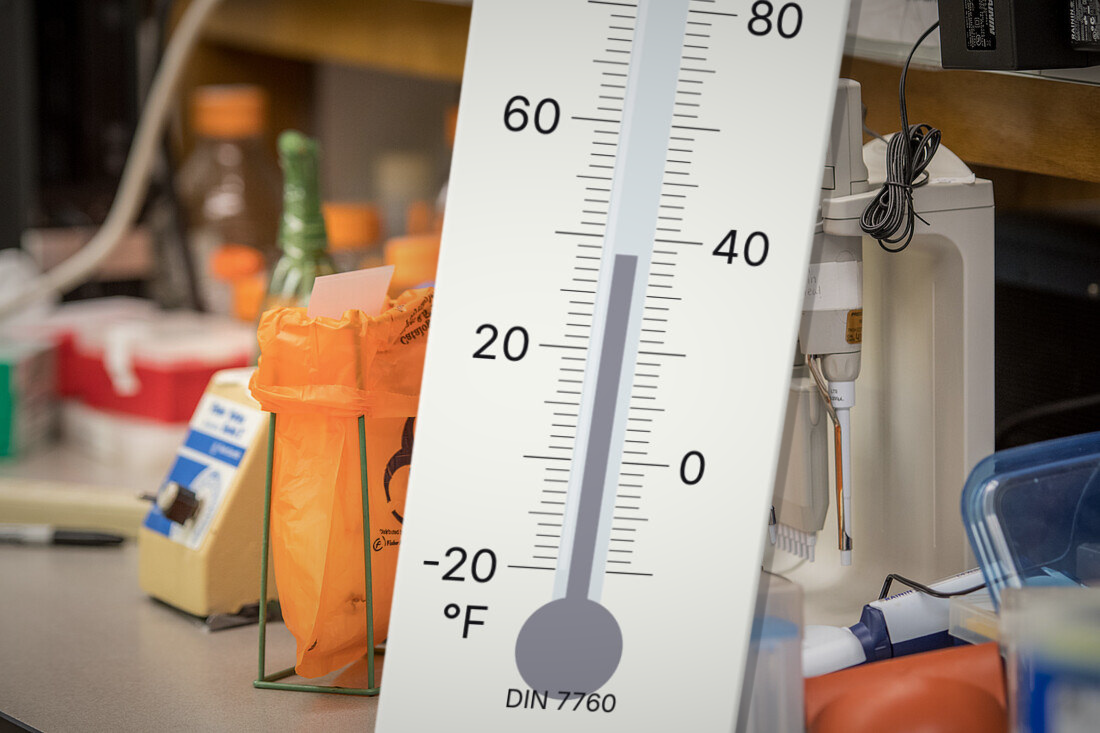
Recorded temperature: 37 °F
